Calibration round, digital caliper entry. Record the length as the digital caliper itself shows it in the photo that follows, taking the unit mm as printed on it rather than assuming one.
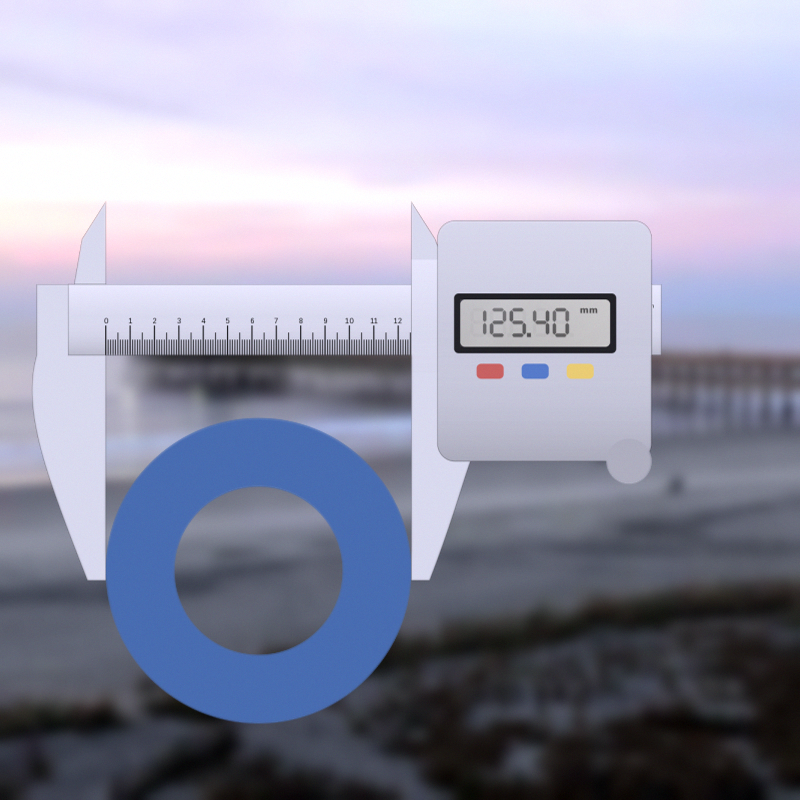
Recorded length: 125.40 mm
